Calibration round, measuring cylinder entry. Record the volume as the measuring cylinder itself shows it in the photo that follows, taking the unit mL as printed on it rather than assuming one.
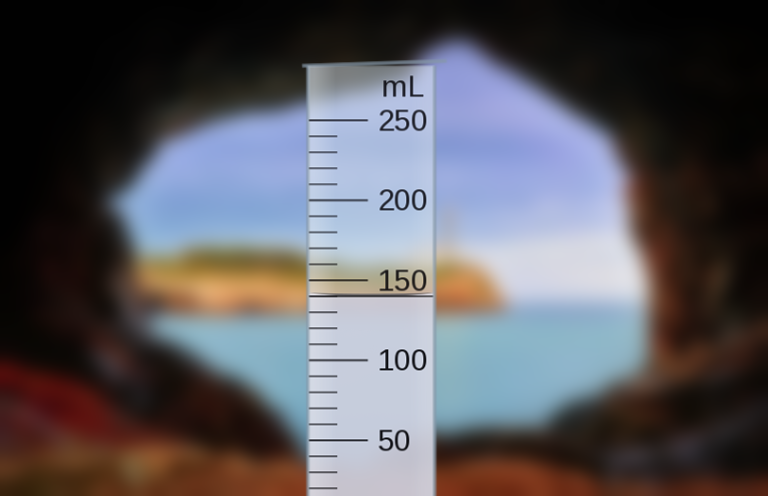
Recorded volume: 140 mL
